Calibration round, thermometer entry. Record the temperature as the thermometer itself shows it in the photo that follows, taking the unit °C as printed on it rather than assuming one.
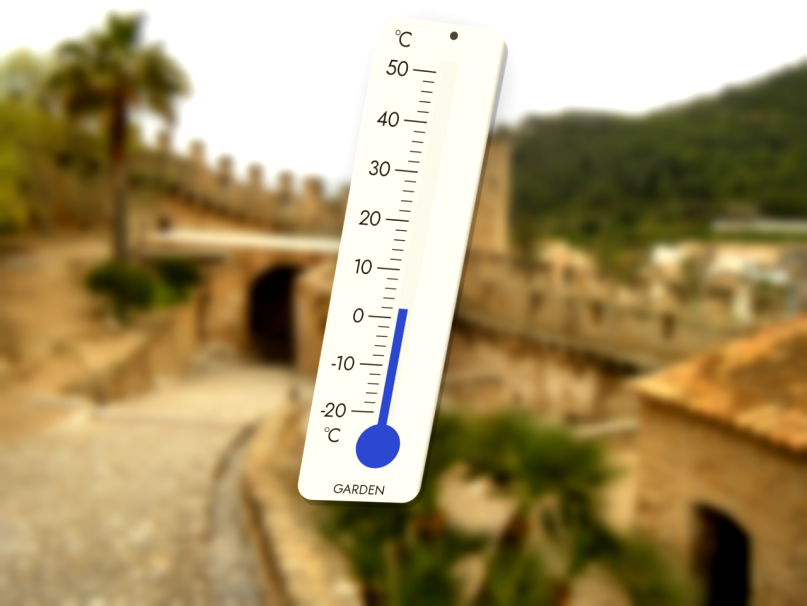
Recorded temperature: 2 °C
